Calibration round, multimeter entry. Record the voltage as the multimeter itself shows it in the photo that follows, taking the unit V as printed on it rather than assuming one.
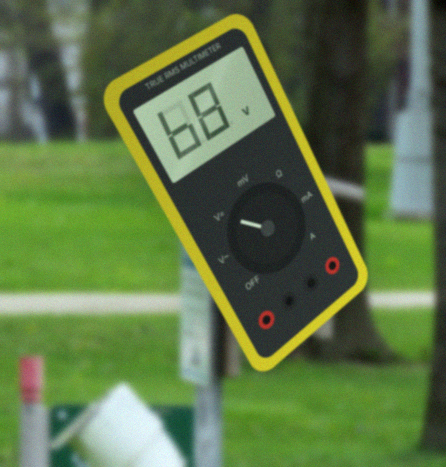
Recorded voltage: 68 V
